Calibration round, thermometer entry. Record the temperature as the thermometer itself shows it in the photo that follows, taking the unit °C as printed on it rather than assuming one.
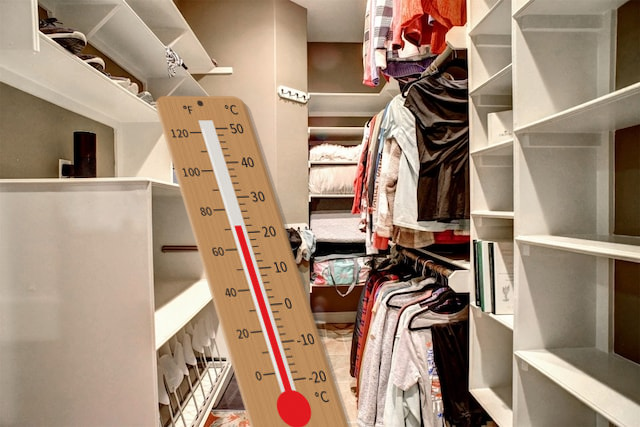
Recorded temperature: 22 °C
